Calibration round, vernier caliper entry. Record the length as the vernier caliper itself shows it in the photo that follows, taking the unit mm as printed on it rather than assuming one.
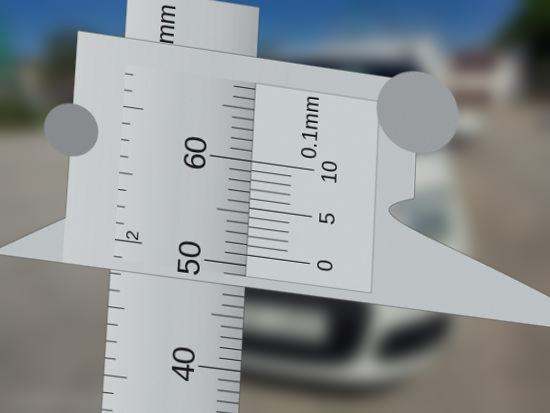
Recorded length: 51.0 mm
